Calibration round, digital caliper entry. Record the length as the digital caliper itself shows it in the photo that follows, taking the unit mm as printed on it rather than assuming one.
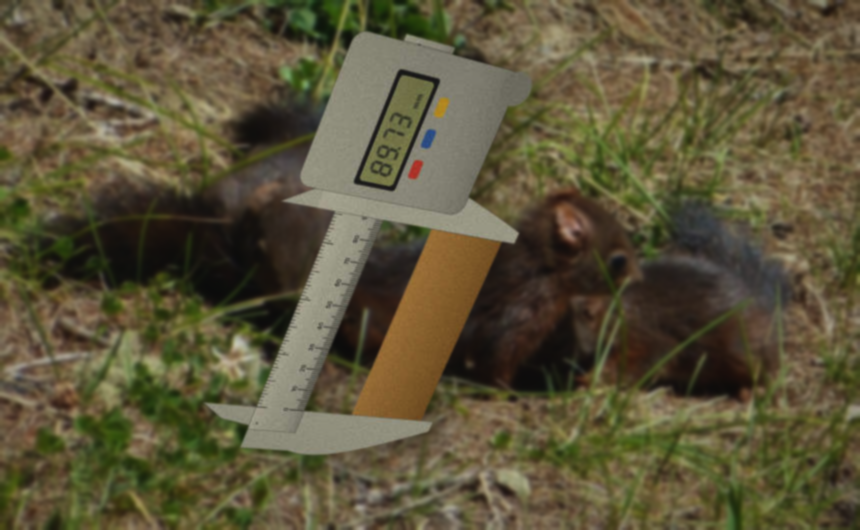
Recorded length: 89.73 mm
